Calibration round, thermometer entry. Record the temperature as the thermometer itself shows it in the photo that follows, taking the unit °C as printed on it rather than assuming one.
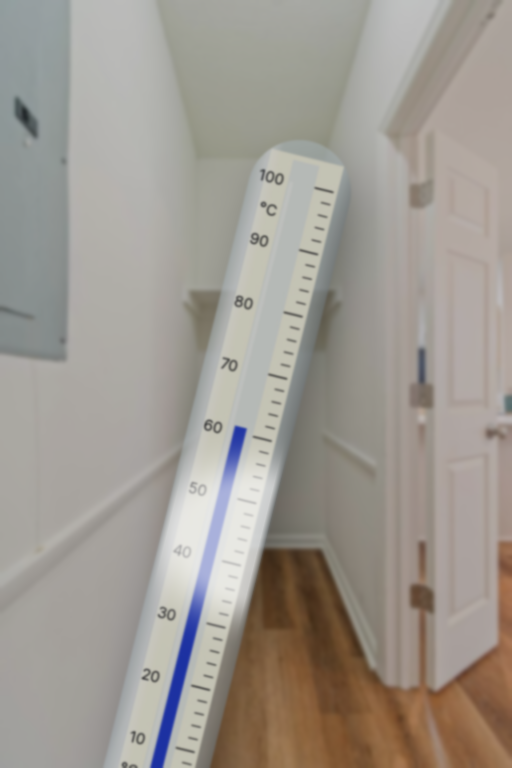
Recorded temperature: 61 °C
